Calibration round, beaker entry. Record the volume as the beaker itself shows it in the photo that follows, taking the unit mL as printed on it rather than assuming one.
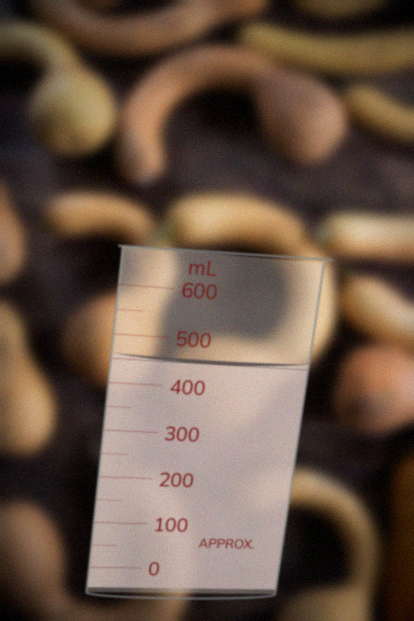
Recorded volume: 450 mL
